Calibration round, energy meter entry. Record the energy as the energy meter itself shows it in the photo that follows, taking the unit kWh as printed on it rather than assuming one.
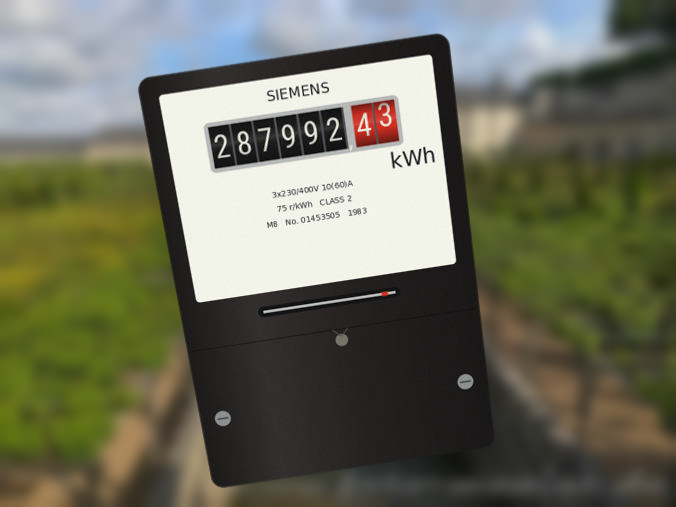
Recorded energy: 287992.43 kWh
